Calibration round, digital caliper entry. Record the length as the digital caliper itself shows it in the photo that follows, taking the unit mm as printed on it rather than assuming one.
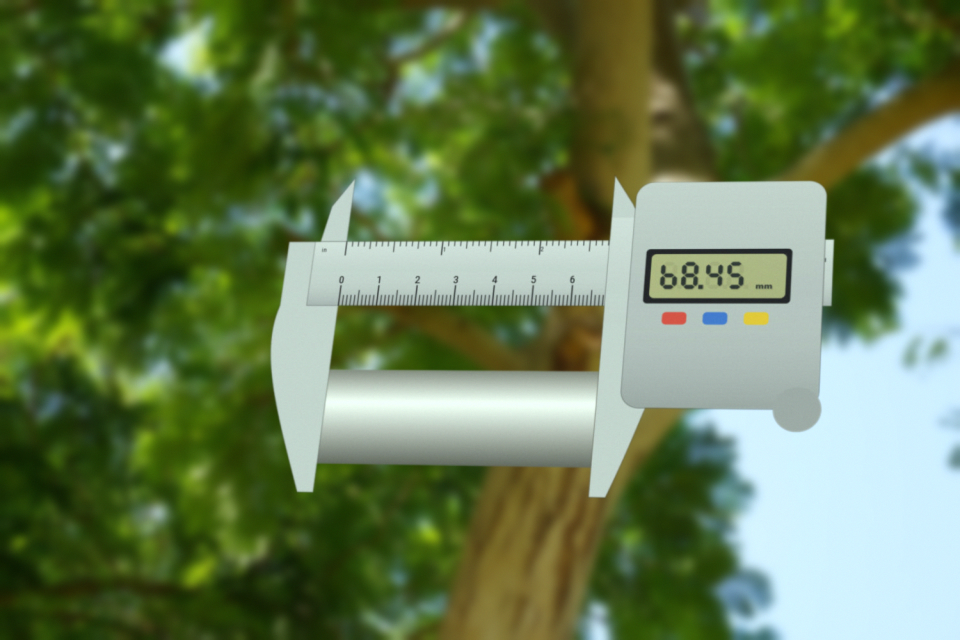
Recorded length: 68.45 mm
